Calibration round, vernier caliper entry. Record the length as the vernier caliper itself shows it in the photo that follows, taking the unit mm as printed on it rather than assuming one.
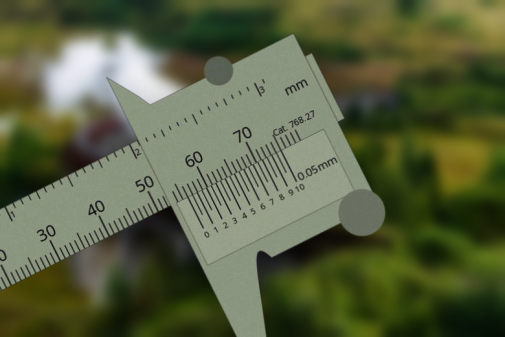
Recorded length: 56.0 mm
